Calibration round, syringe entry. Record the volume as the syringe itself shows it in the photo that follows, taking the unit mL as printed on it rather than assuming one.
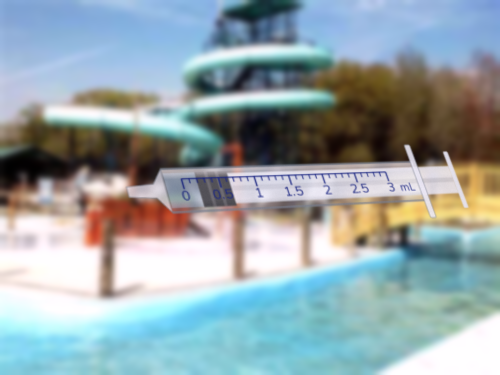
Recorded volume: 0.2 mL
